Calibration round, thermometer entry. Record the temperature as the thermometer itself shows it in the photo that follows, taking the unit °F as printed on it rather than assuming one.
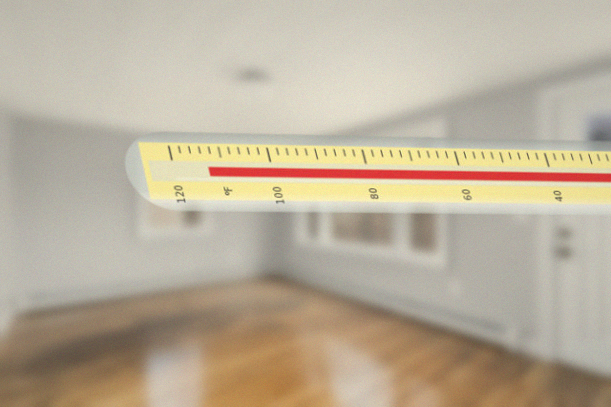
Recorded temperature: 113 °F
